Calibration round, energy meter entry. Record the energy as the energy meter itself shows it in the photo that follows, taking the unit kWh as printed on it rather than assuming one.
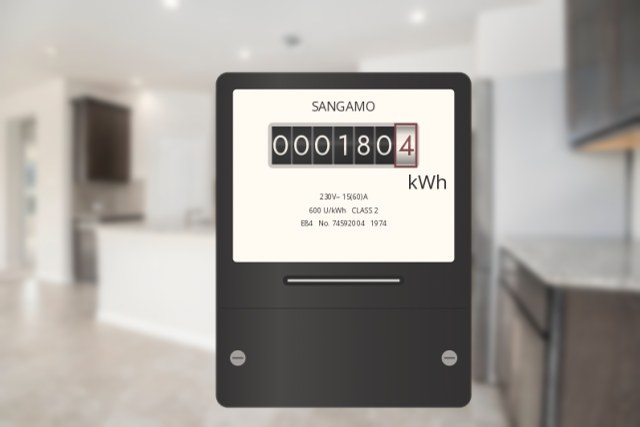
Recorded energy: 180.4 kWh
